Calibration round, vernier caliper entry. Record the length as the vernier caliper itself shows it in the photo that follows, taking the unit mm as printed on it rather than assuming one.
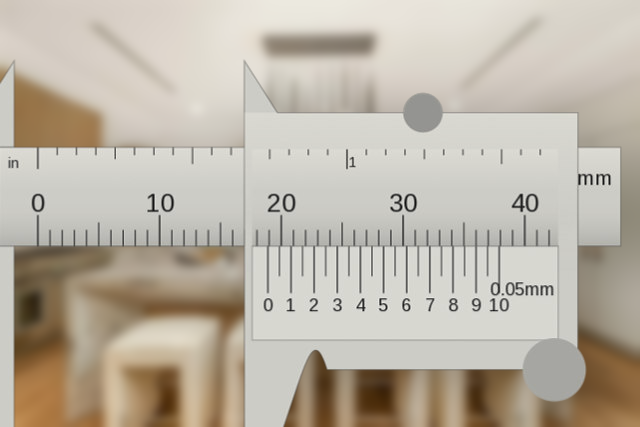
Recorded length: 18.9 mm
